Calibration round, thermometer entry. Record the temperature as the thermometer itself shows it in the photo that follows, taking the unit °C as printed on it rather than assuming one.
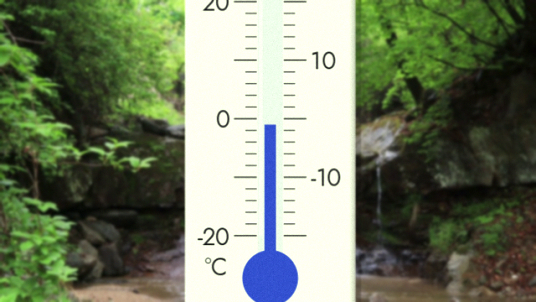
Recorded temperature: -1 °C
